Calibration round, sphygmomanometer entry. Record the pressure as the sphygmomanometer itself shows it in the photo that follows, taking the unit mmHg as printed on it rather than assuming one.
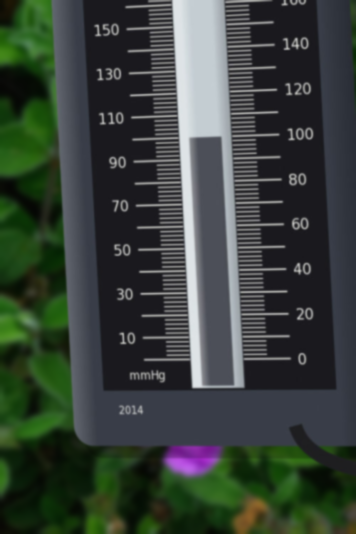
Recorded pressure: 100 mmHg
